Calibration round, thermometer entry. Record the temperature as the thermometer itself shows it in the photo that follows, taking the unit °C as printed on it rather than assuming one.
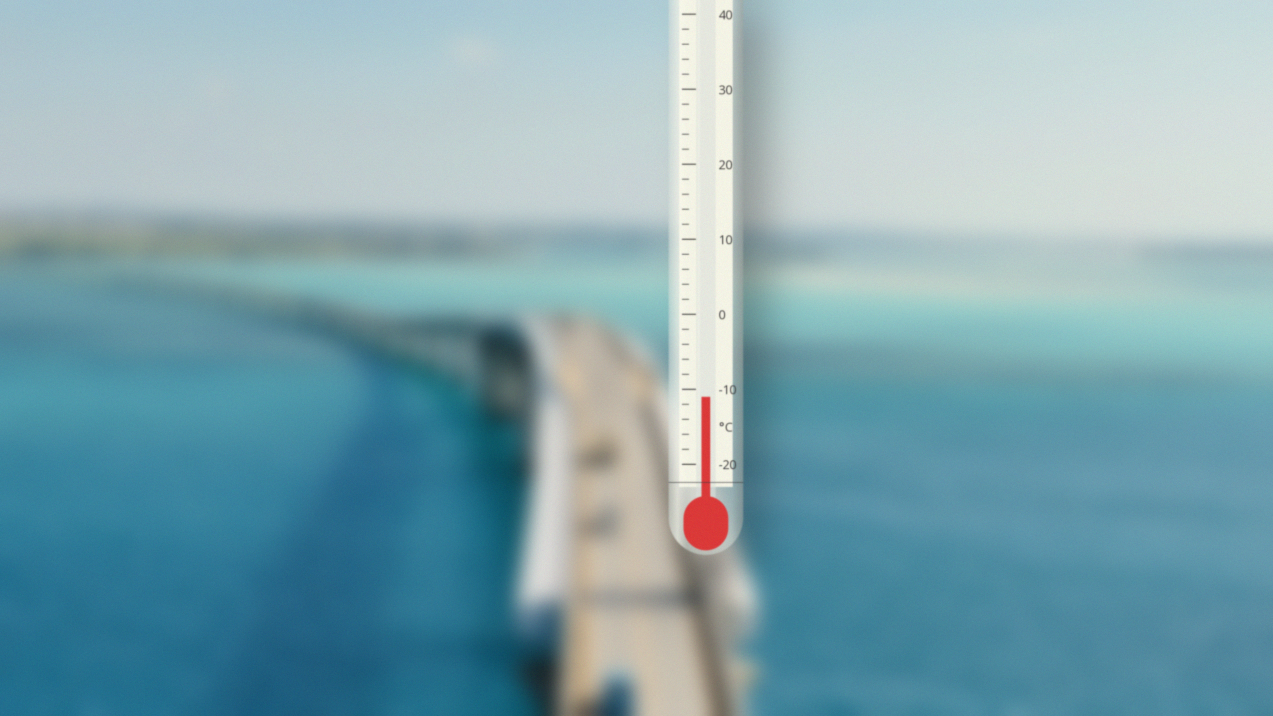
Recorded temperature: -11 °C
